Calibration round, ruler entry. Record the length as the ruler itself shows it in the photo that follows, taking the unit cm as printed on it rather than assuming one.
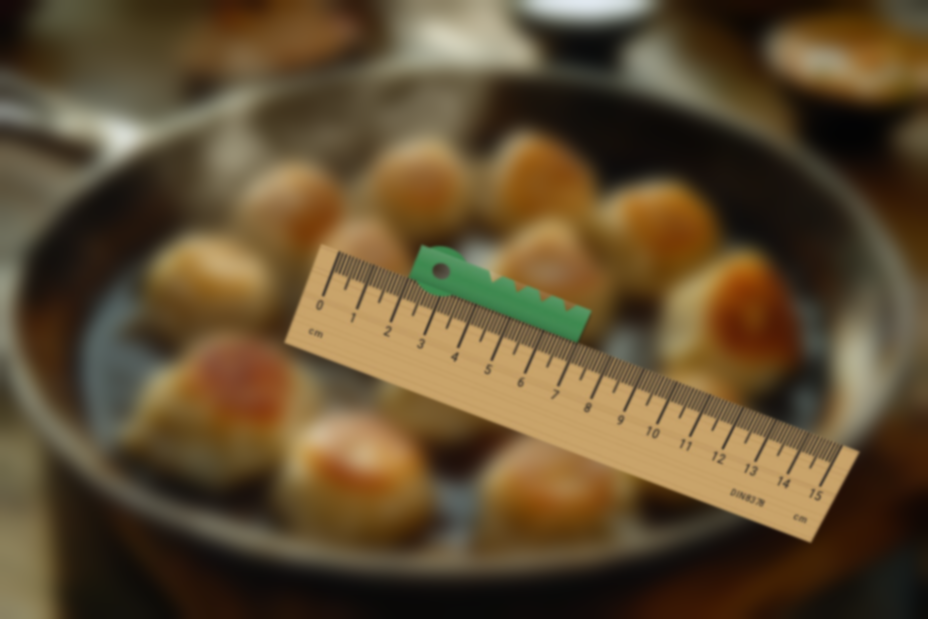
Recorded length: 5 cm
